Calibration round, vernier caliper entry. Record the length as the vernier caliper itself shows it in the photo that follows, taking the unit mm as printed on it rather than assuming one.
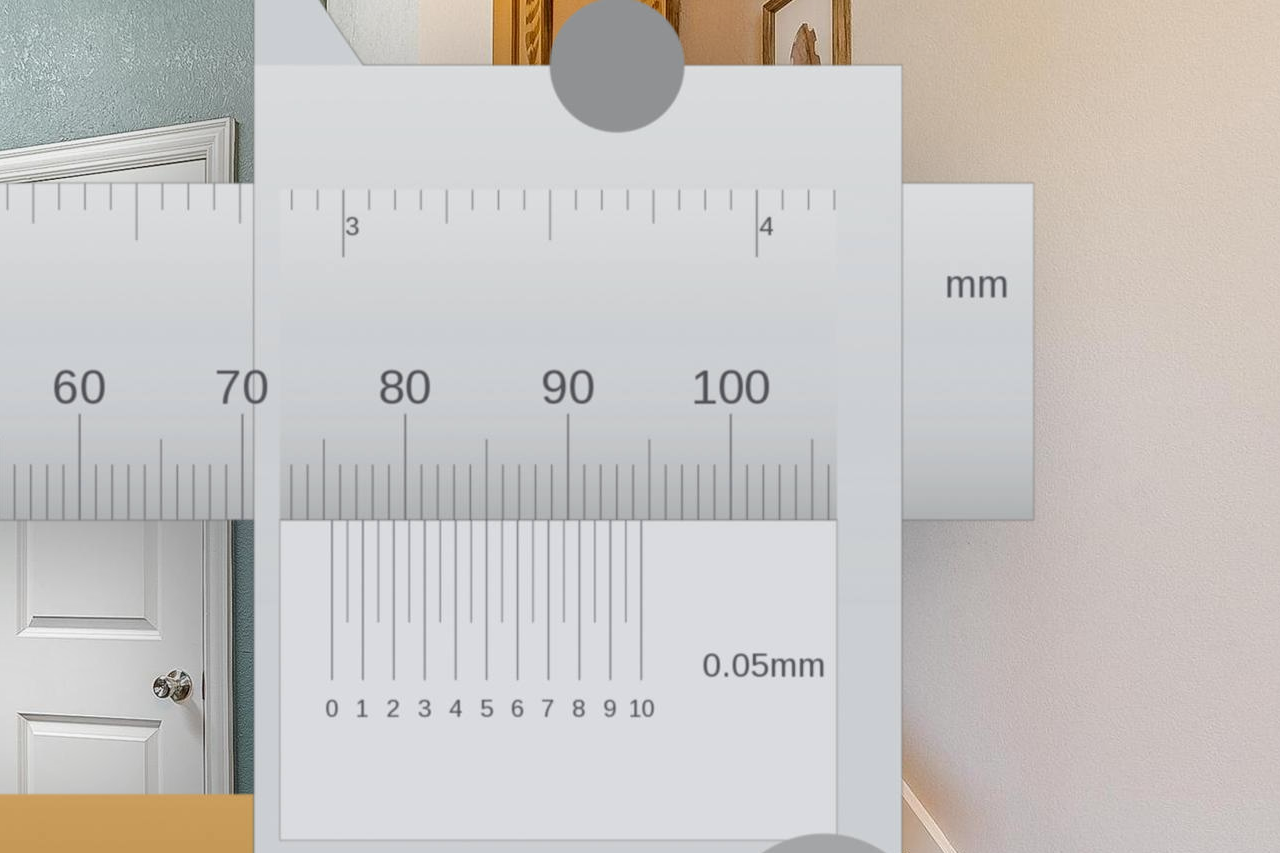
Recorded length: 75.5 mm
